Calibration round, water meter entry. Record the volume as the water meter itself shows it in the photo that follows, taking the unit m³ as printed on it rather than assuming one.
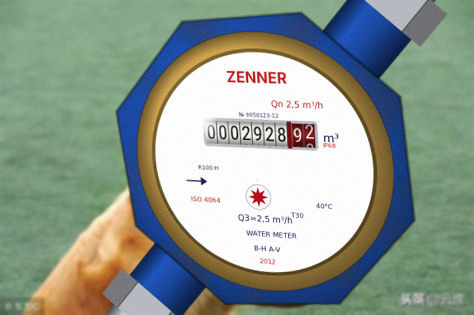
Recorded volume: 2928.92 m³
